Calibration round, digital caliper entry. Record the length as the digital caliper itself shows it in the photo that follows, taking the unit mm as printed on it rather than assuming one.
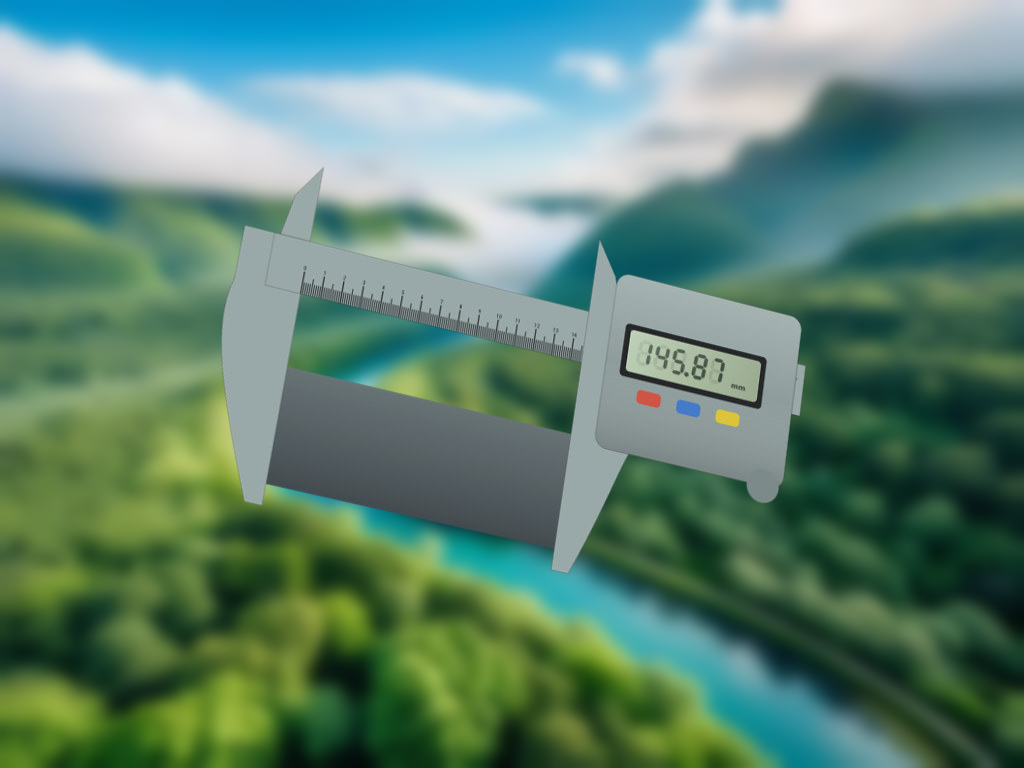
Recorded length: 145.87 mm
